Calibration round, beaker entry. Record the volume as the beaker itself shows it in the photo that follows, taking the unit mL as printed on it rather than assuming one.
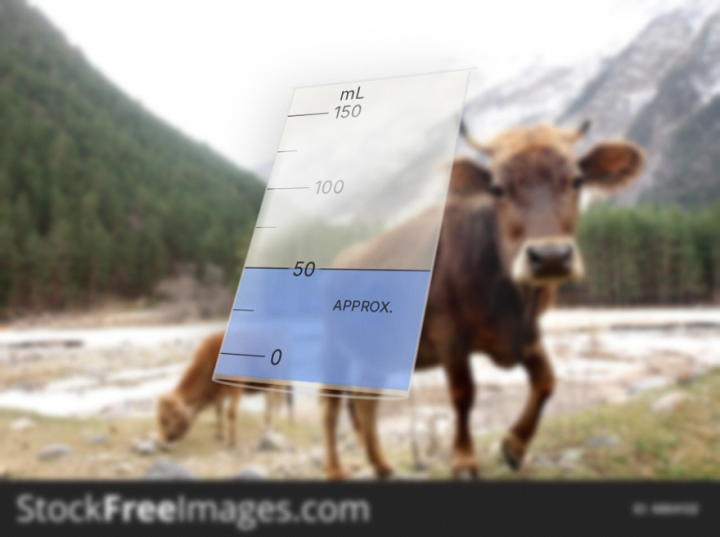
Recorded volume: 50 mL
